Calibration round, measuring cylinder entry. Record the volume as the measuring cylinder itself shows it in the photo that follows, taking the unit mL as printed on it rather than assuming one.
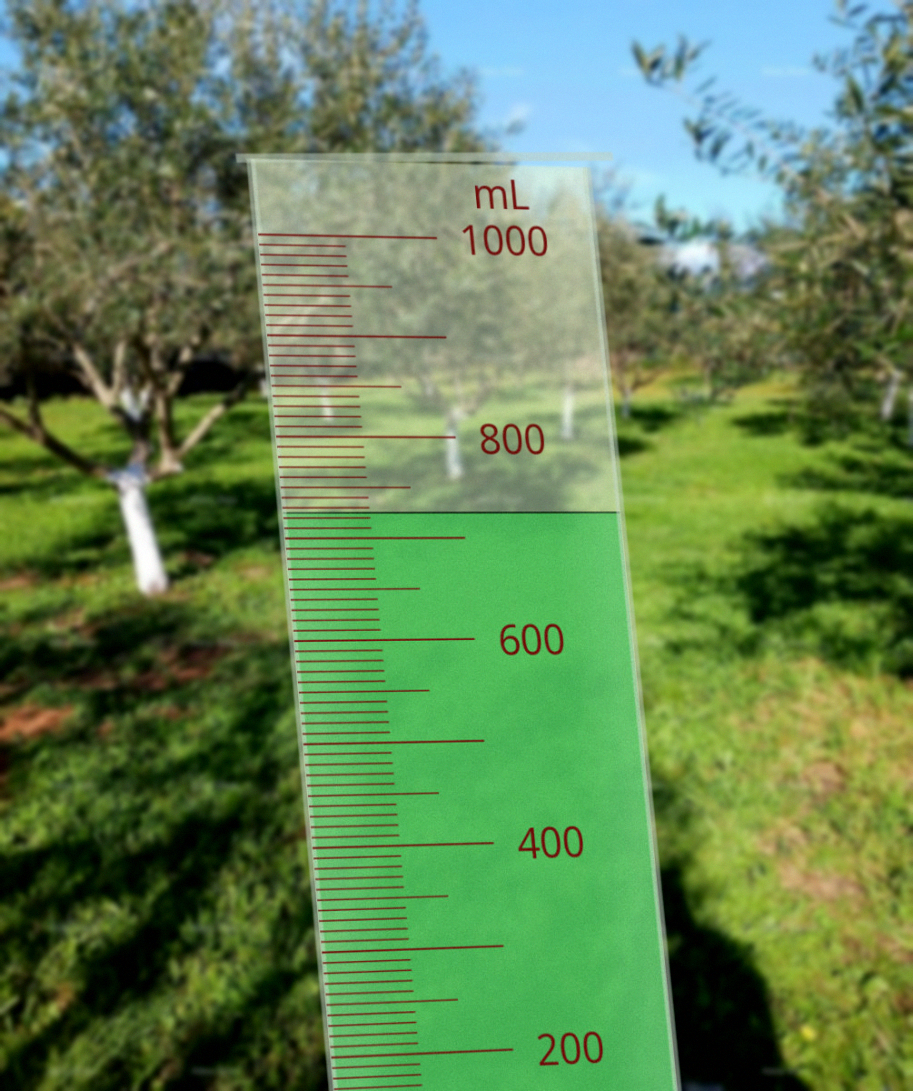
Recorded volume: 725 mL
